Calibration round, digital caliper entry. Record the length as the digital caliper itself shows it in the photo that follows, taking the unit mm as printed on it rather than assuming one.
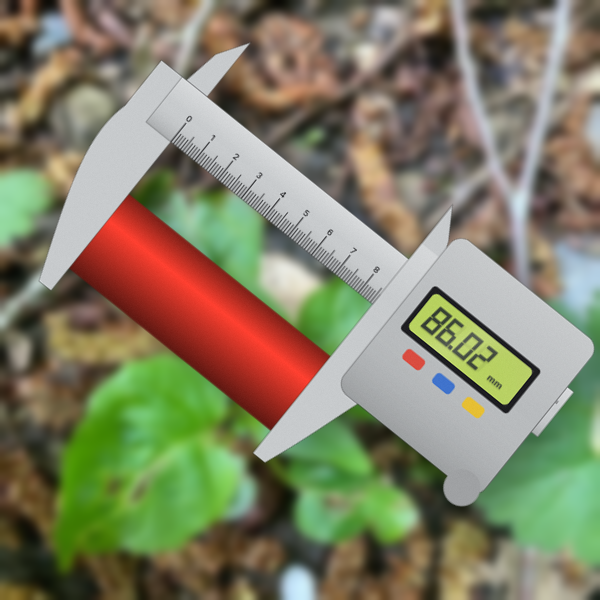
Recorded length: 86.02 mm
